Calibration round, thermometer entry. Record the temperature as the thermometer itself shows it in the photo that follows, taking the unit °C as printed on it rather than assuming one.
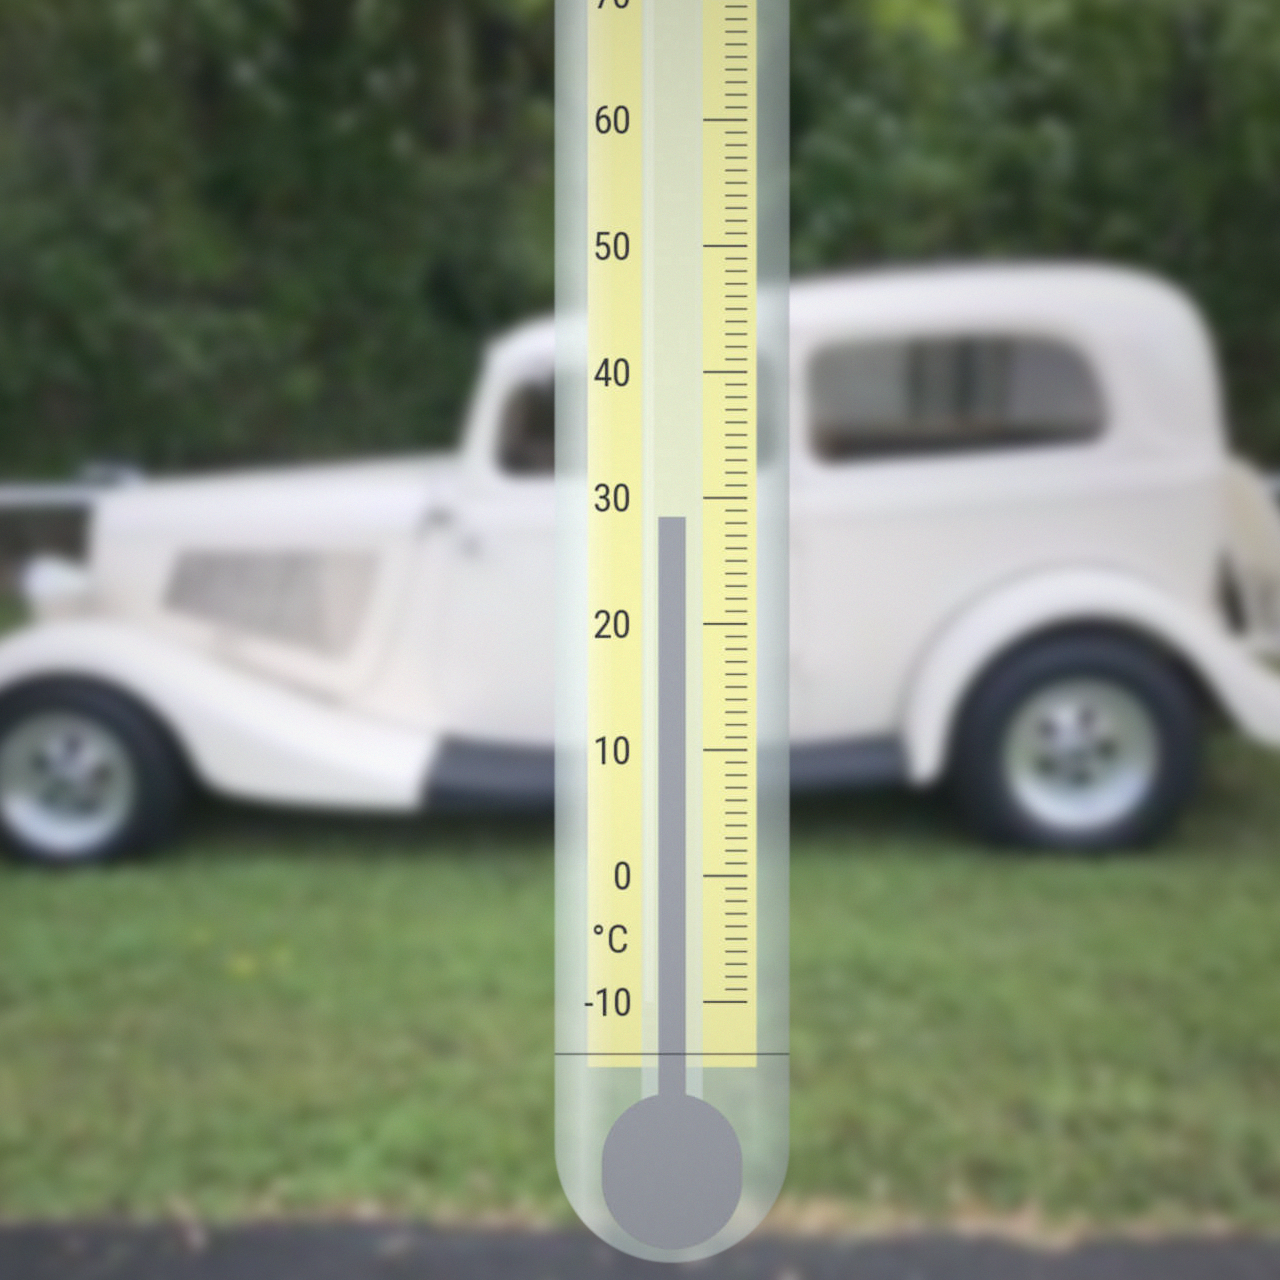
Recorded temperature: 28.5 °C
